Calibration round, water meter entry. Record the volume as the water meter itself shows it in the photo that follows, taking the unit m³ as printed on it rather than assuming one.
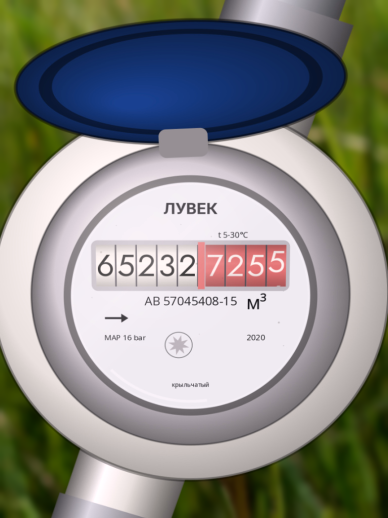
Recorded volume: 65232.7255 m³
